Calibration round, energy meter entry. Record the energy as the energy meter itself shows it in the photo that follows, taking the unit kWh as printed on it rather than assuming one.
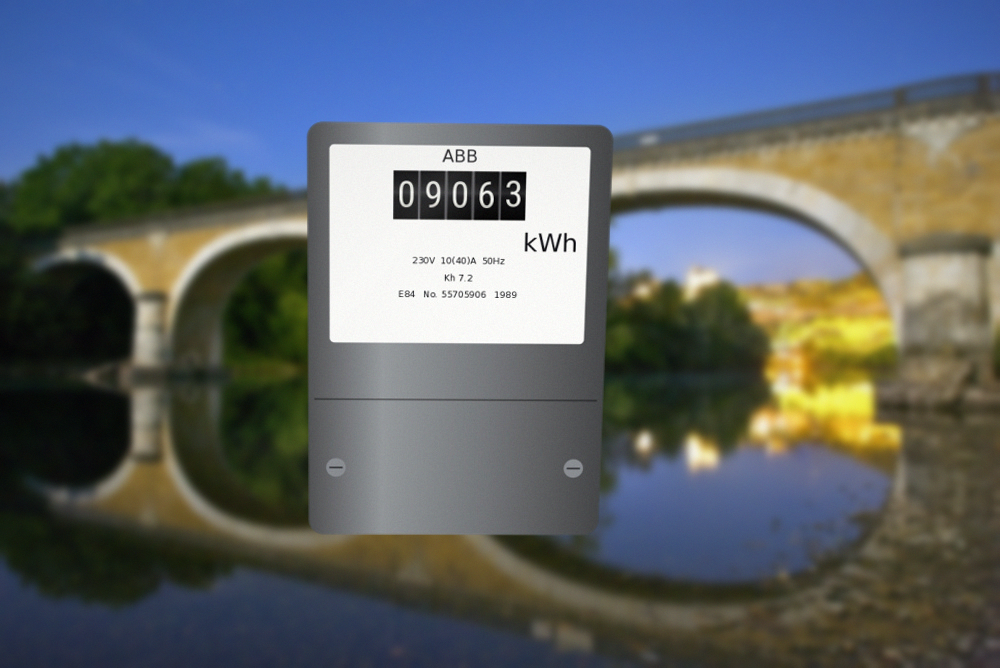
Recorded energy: 9063 kWh
